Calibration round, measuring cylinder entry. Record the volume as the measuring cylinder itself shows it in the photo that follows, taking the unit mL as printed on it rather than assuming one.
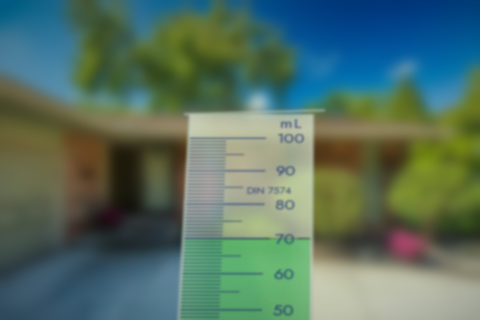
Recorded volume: 70 mL
